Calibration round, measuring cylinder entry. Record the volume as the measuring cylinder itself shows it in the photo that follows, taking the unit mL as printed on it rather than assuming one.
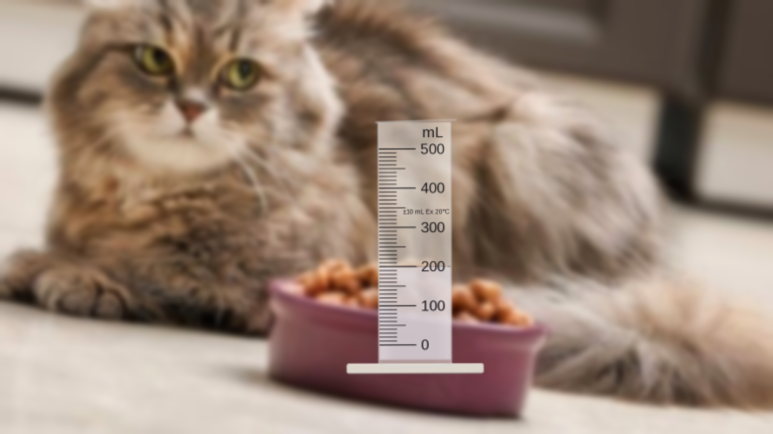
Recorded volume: 200 mL
